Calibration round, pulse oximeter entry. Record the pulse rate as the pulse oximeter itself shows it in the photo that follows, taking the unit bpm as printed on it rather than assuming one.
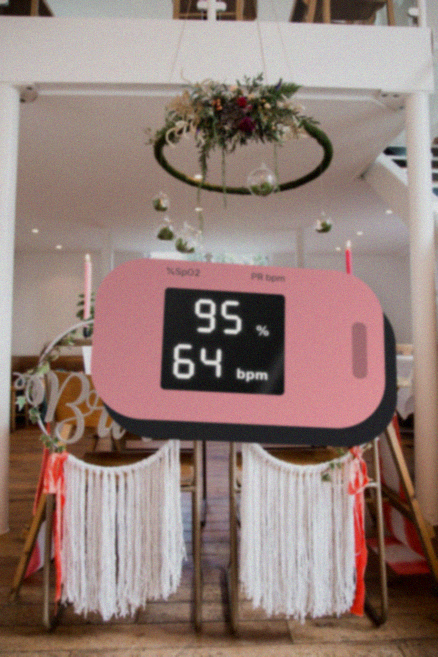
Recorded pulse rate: 64 bpm
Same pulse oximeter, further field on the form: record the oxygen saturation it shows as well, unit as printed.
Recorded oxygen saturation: 95 %
